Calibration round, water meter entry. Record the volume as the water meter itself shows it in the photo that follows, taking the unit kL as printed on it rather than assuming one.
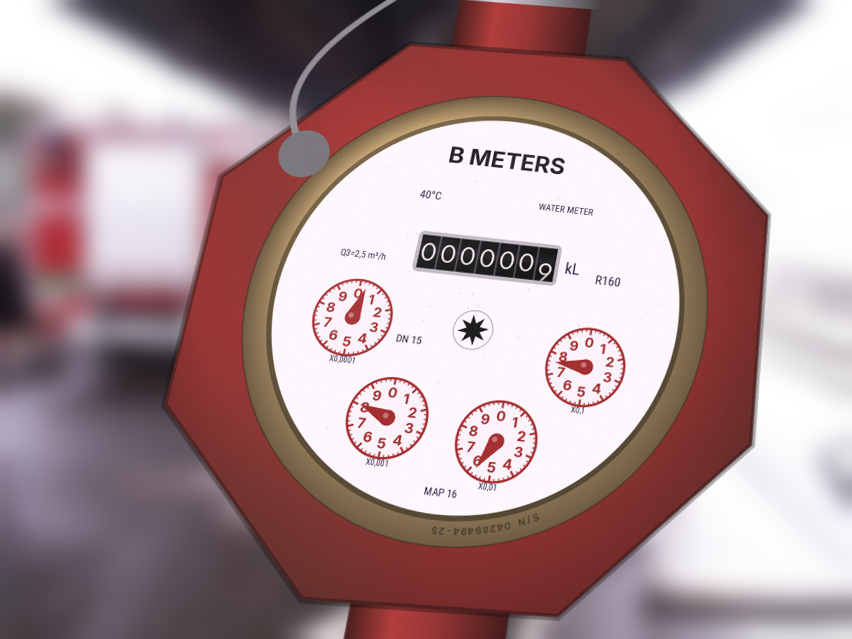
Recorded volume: 8.7580 kL
